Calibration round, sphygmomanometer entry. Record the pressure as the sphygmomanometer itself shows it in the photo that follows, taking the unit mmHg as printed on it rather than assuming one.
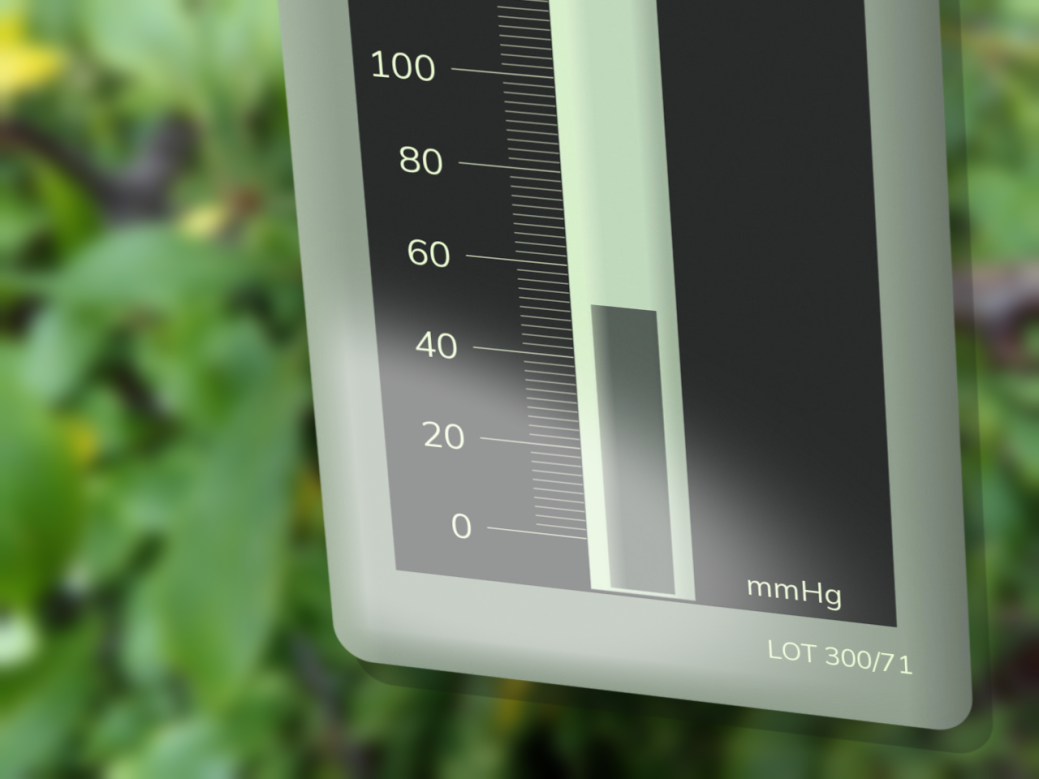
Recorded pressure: 52 mmHg
